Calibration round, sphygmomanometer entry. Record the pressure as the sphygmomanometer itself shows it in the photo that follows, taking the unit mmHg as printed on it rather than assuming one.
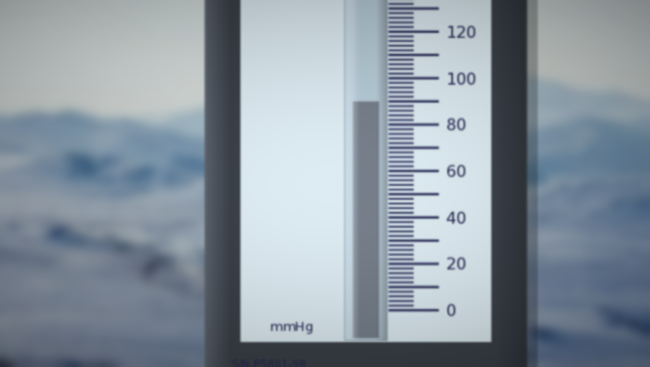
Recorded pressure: 90 mmHg
